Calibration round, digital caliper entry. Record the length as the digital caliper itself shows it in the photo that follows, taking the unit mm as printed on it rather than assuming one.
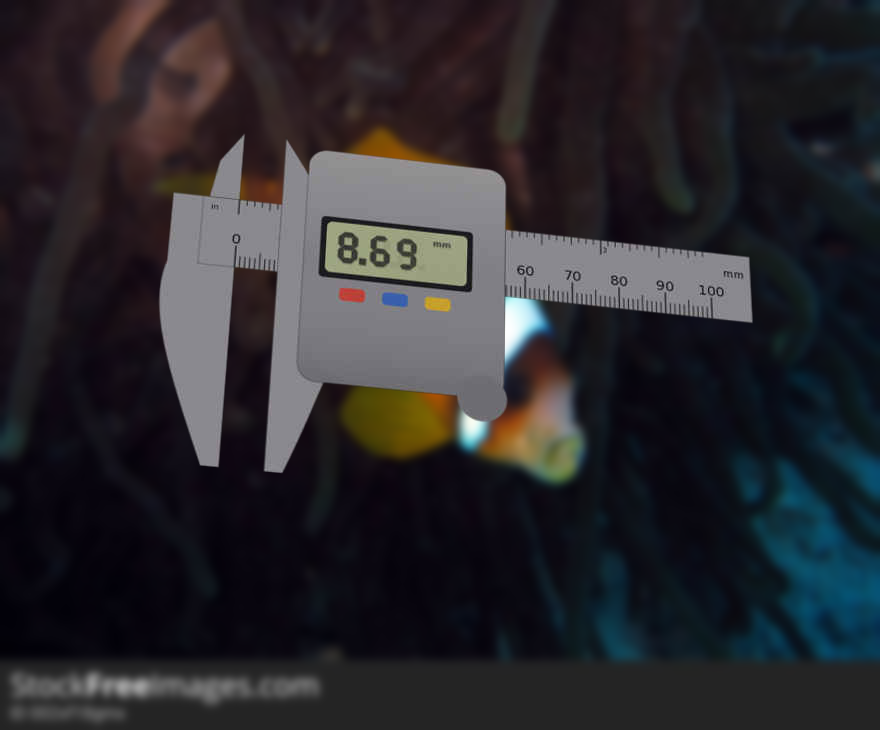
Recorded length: 8.69 mm
